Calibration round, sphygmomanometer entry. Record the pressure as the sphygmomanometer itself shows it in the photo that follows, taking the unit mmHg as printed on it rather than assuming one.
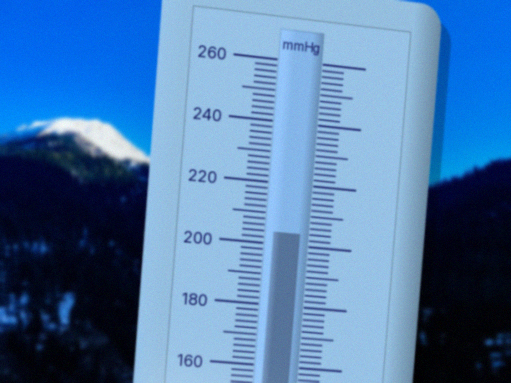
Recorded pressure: 204 mmHg
